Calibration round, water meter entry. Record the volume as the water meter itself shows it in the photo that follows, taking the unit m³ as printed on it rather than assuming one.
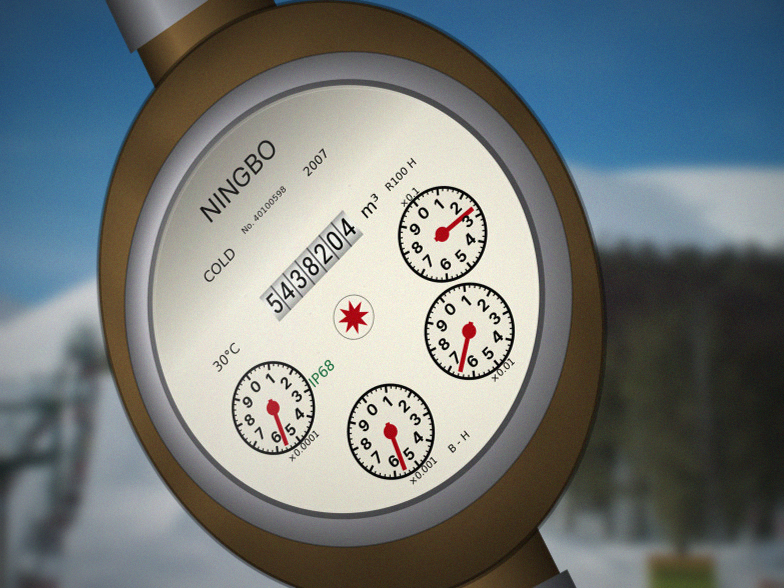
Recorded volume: 5438204.2655 m³
